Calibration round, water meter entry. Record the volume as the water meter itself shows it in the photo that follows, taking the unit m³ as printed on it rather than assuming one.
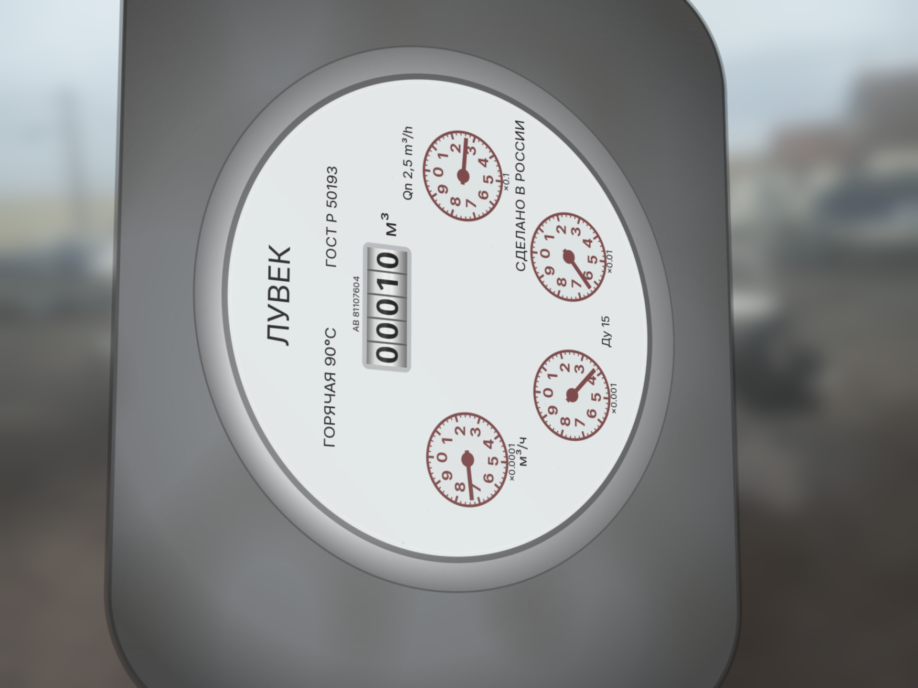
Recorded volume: 10.2637 m³
